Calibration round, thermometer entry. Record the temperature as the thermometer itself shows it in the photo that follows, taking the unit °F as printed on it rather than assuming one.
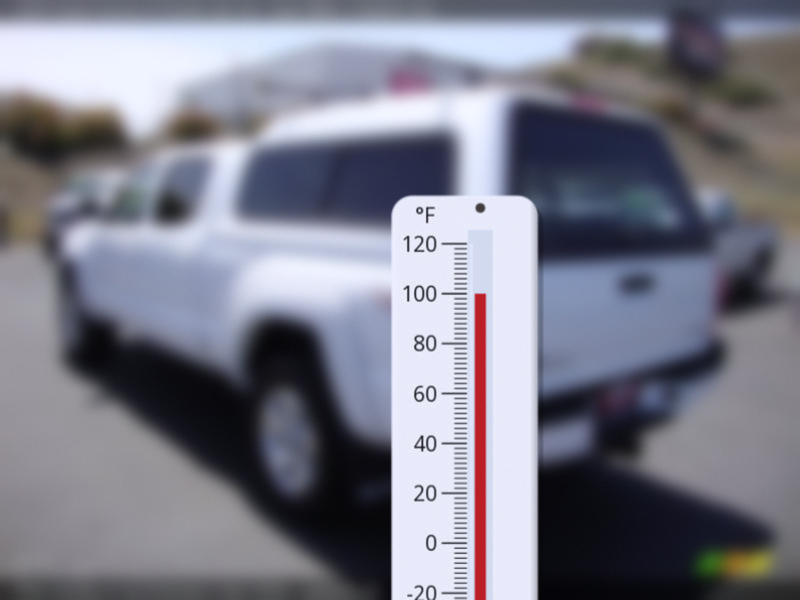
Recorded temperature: 100 °F
